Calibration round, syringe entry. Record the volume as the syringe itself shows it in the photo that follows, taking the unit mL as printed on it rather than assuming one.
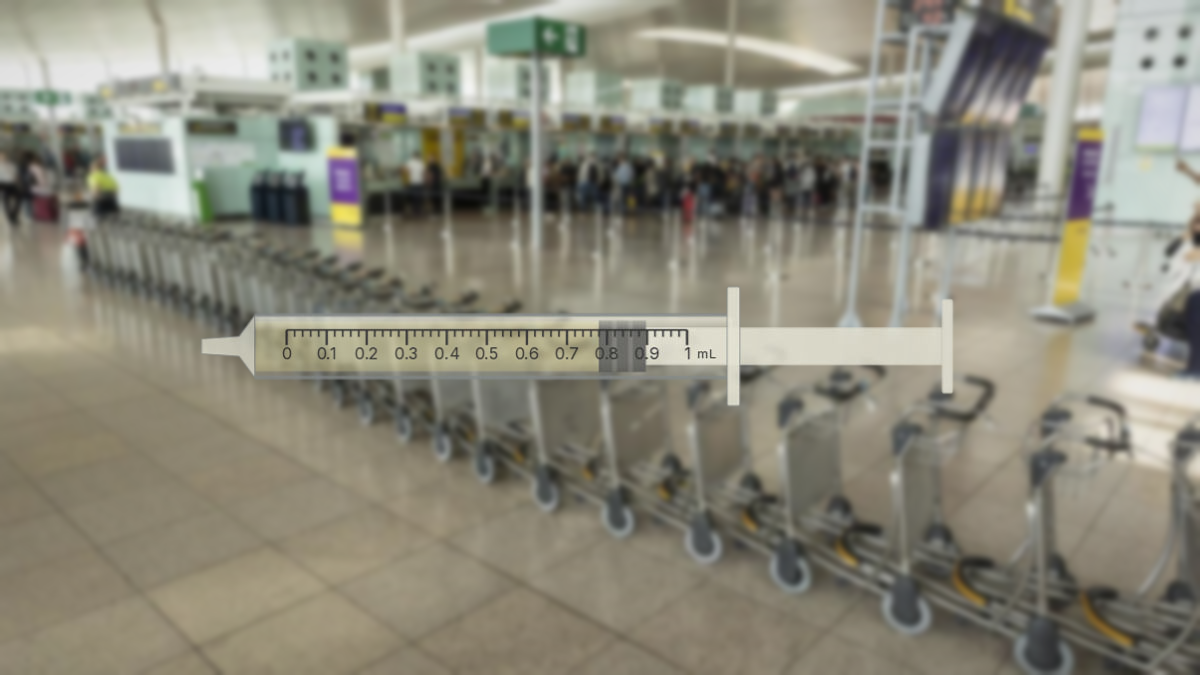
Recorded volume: 0.78 mL
